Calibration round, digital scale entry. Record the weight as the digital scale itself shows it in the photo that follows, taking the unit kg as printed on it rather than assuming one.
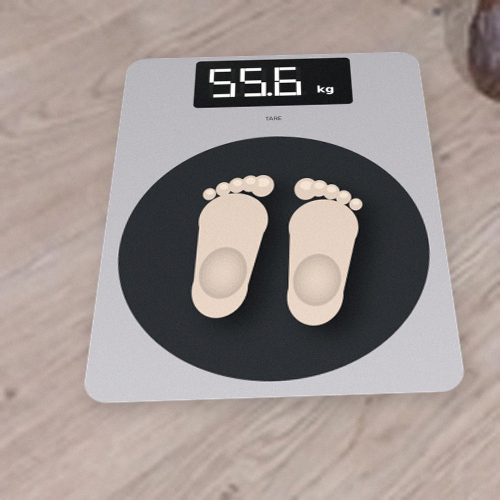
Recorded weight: 55.6 kg
